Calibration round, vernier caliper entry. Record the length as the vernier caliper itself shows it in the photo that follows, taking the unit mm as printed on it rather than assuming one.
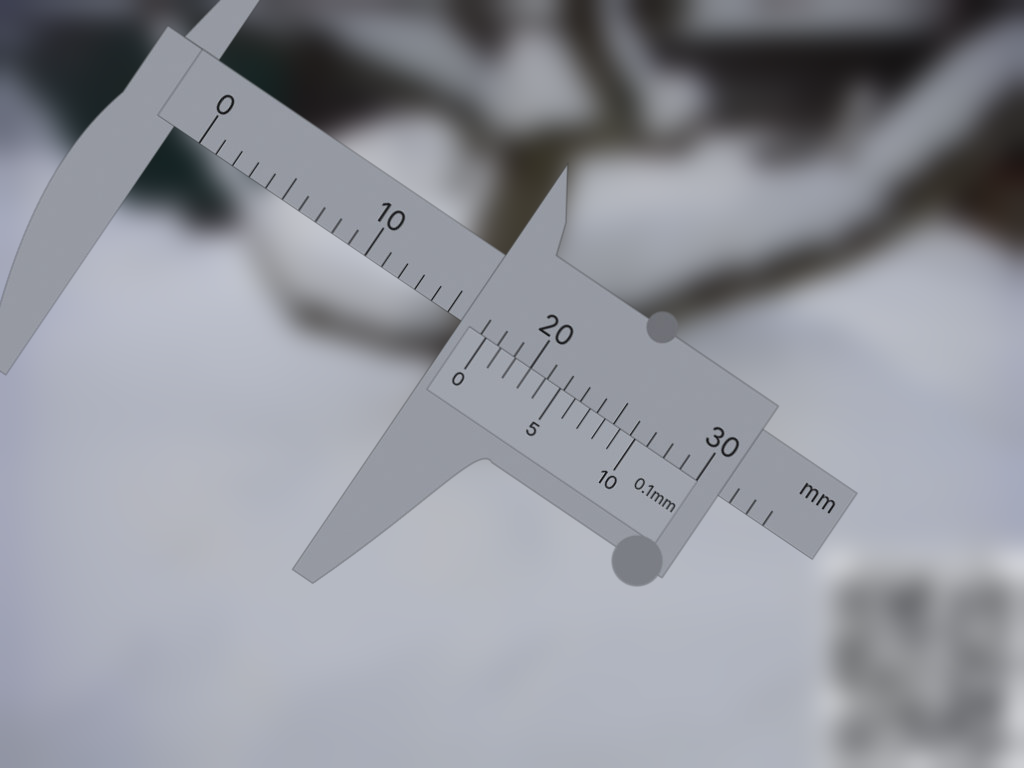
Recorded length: 17.3 mm
